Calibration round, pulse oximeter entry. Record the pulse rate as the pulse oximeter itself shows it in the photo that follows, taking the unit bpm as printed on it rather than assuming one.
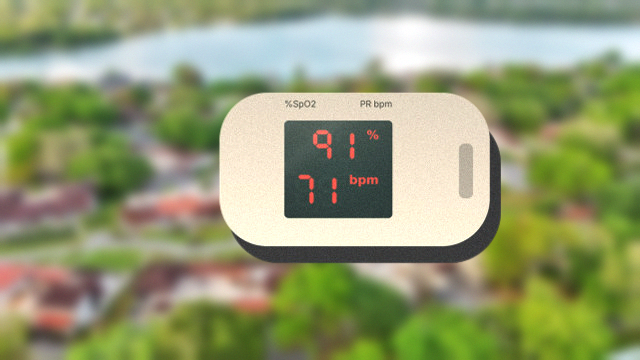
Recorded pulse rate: 71 bpm
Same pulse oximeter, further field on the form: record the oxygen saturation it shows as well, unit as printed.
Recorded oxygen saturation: 91 %
